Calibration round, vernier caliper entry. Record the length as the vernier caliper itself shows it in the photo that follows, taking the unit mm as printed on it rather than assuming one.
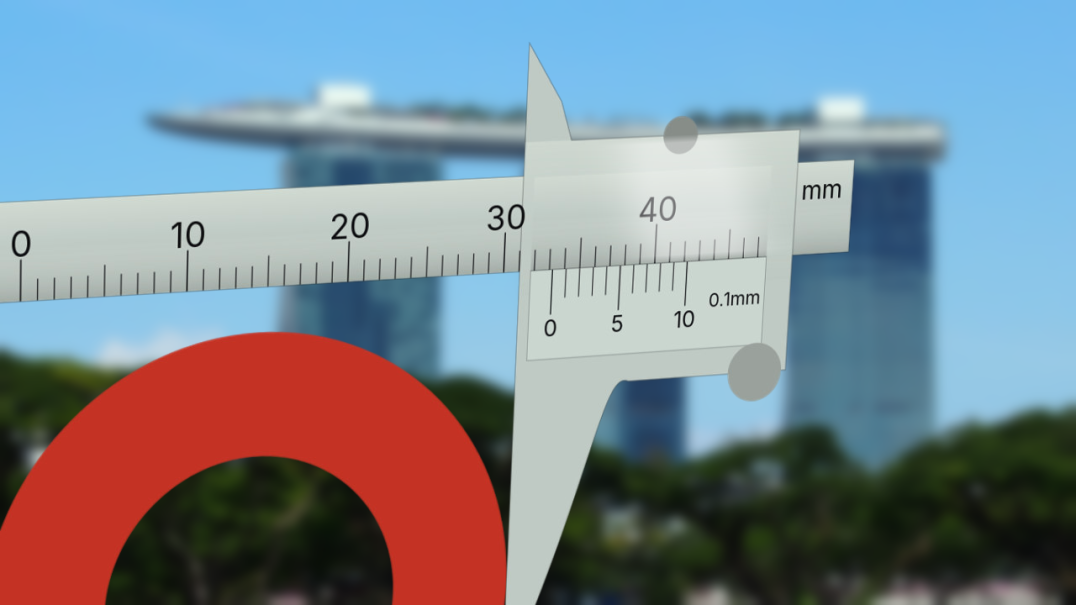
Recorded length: 33.2 mm
